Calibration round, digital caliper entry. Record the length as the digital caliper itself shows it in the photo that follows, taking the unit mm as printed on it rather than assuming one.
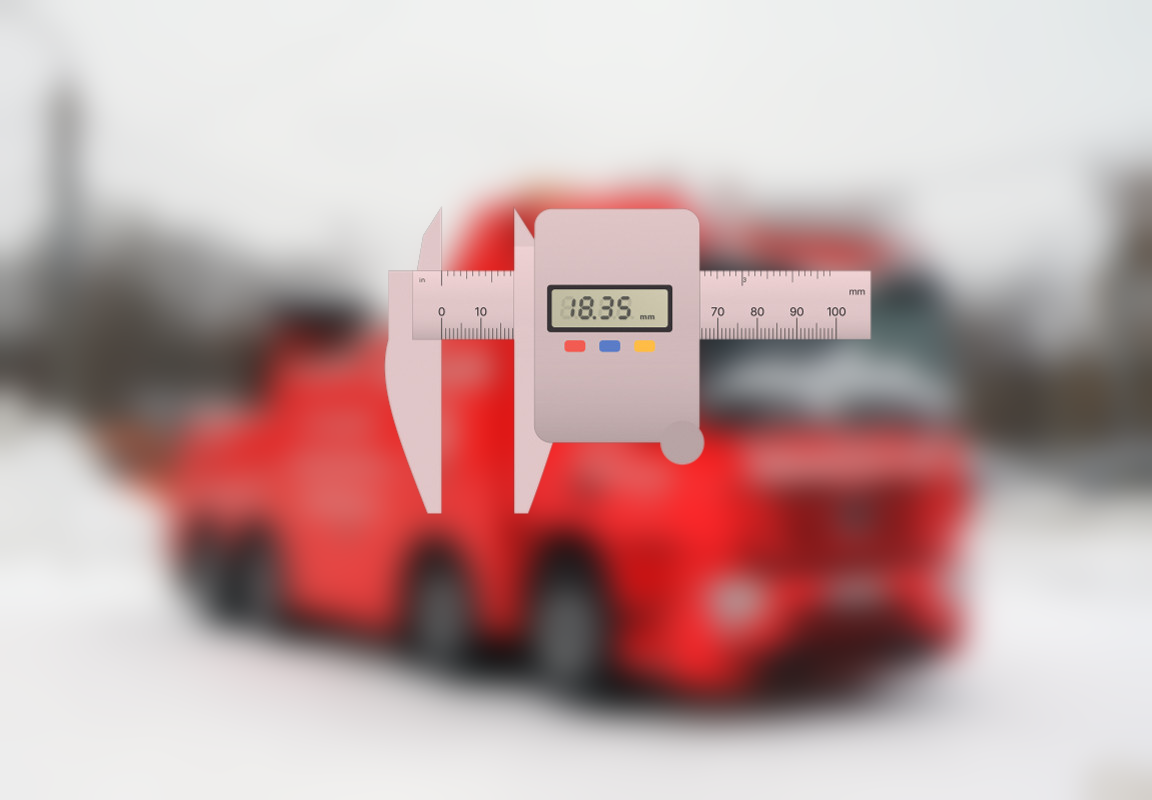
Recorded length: 18.35 mm
